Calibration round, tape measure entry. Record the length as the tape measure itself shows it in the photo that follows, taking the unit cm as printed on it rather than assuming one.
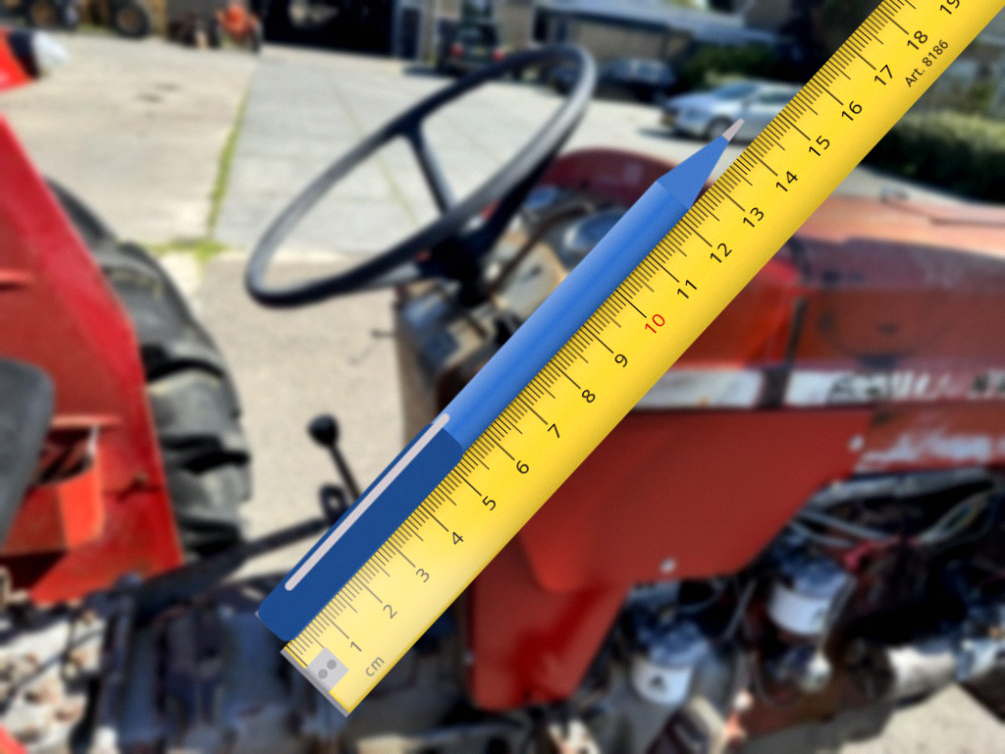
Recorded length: 14.4 cm
